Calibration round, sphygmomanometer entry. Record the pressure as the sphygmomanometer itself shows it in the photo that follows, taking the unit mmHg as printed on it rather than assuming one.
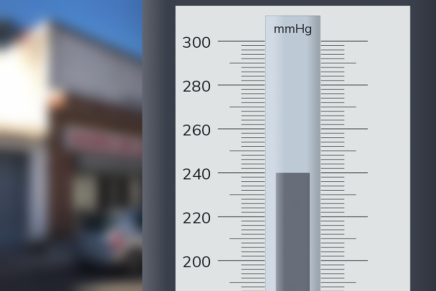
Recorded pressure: 240 mmHg
